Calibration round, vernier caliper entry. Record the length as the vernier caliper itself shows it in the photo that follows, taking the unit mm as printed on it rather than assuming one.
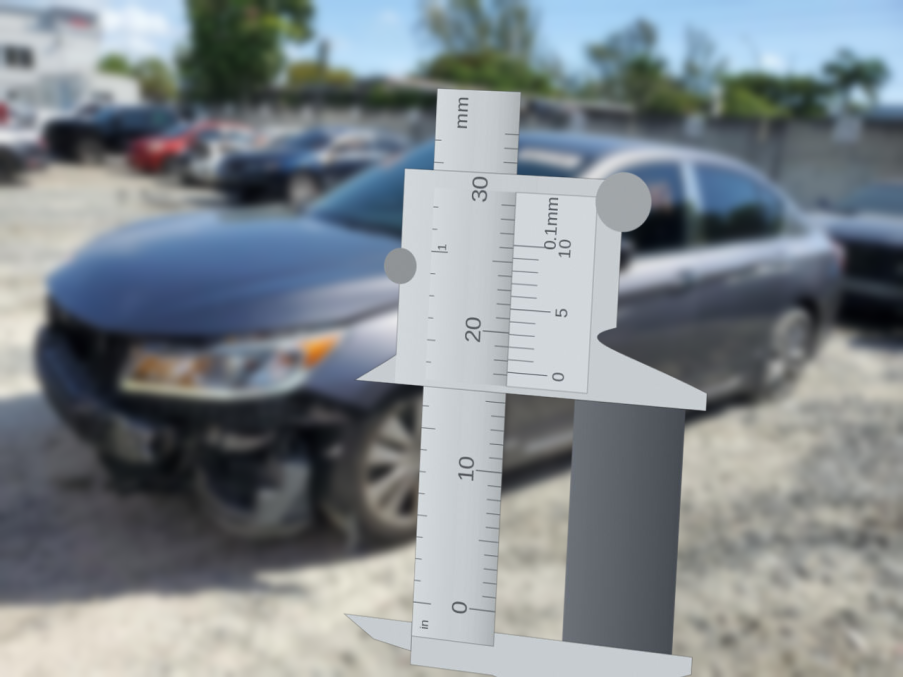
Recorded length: 17.2 mm
